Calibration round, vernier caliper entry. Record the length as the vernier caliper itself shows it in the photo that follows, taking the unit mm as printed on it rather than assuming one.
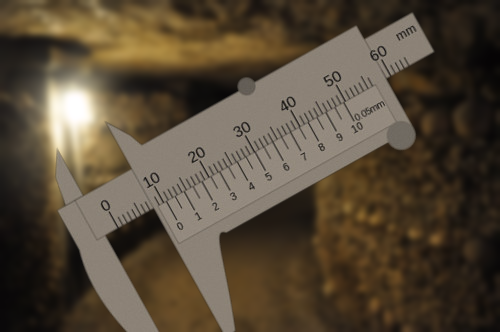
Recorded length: 10.6 mm
